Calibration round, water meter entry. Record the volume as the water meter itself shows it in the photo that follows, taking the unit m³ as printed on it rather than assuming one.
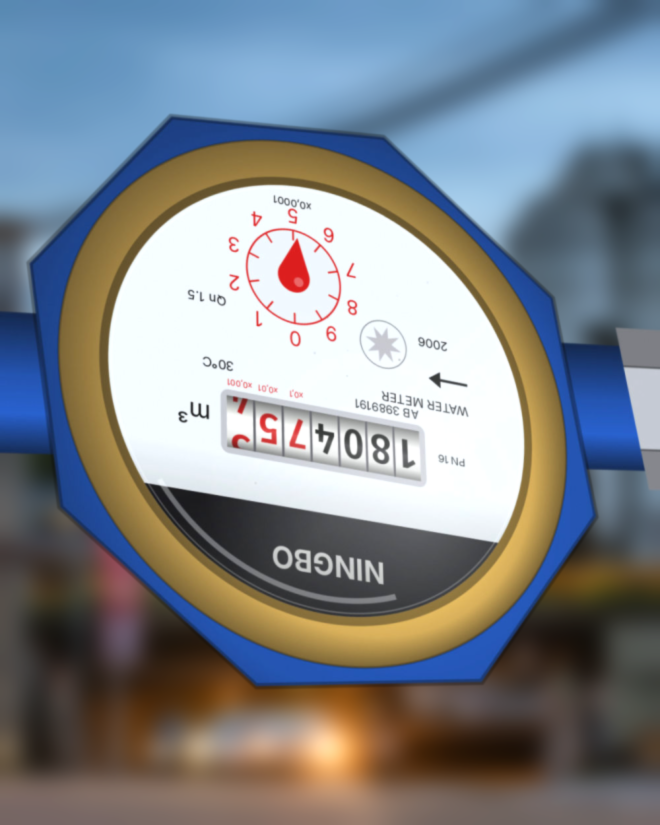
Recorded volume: 1804.7535 m³
